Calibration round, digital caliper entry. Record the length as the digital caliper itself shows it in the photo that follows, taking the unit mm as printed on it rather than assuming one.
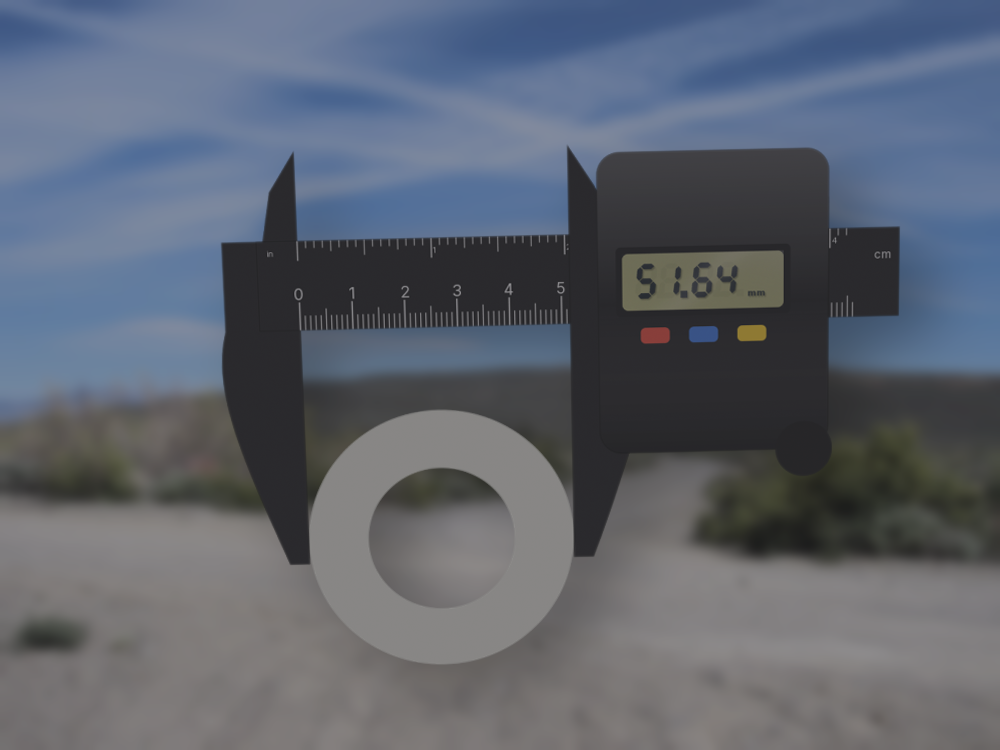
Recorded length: 51.64 mm
